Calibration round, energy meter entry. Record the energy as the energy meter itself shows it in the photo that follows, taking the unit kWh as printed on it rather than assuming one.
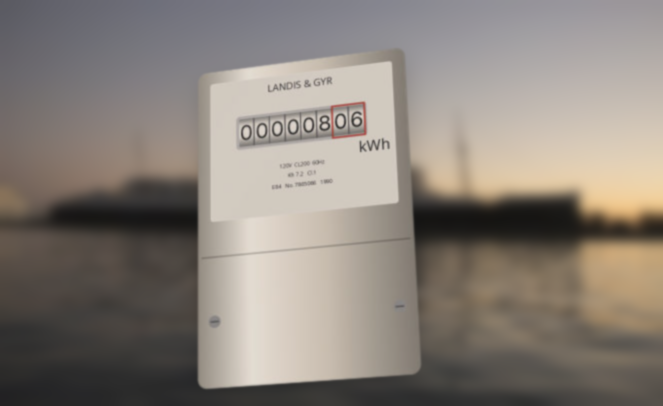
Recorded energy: 8.06 kWh
